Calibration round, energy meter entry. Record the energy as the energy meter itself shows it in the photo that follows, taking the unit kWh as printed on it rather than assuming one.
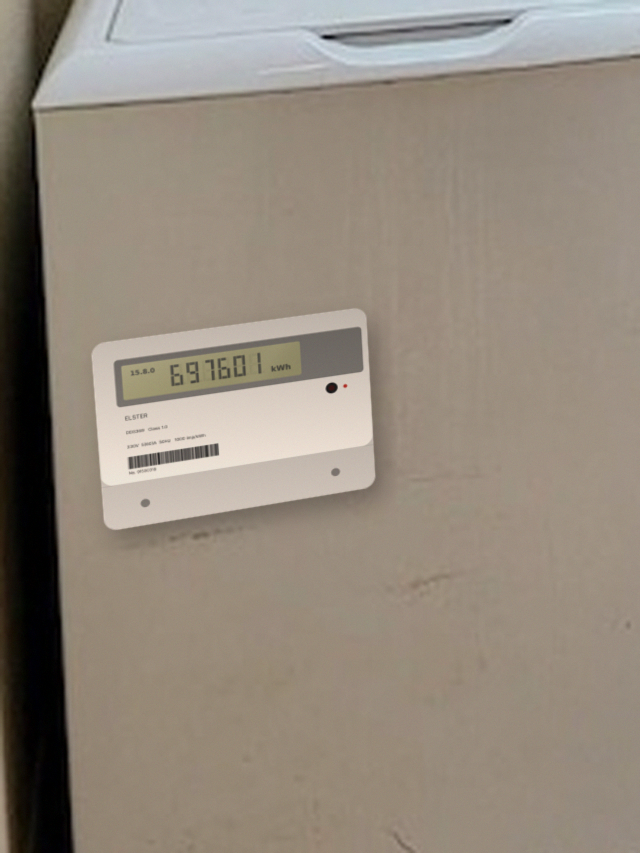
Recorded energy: 697601 kWh
